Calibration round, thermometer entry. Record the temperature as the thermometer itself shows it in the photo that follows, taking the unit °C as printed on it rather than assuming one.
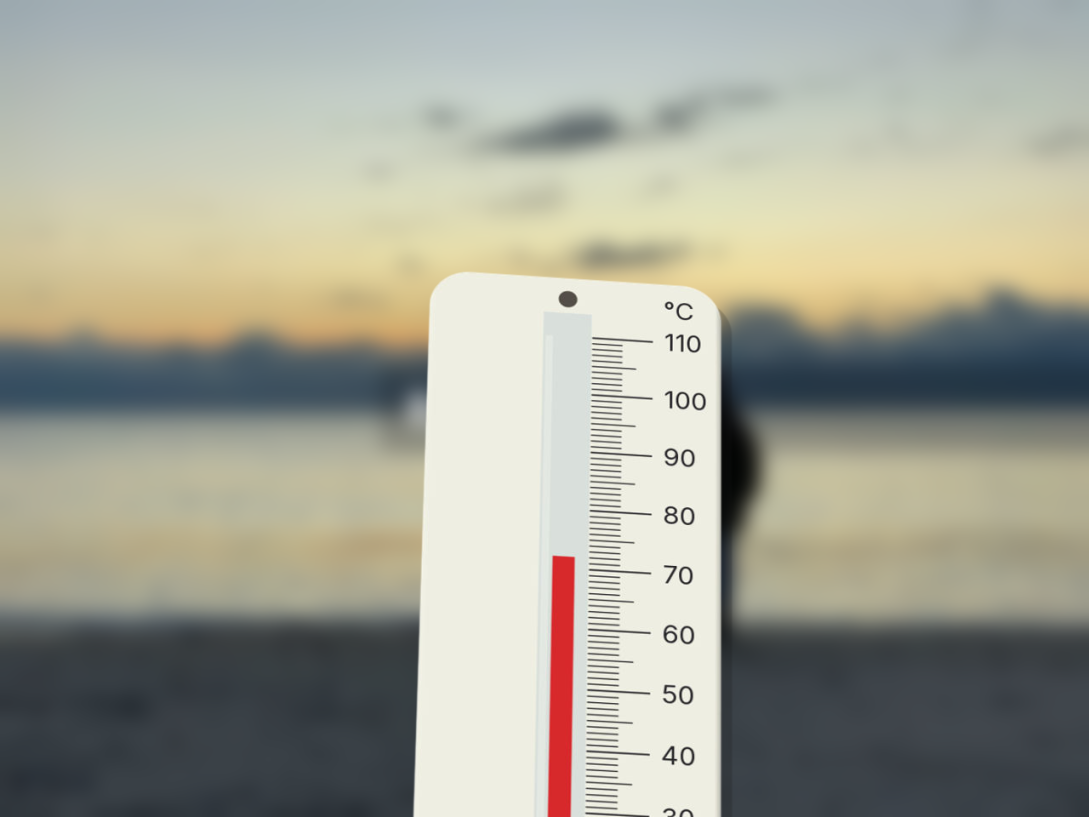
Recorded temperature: 72 °C
